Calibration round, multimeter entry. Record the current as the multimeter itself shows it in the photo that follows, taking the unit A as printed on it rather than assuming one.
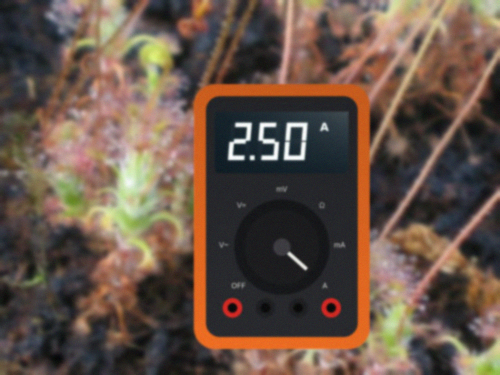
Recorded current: 2.50 A
